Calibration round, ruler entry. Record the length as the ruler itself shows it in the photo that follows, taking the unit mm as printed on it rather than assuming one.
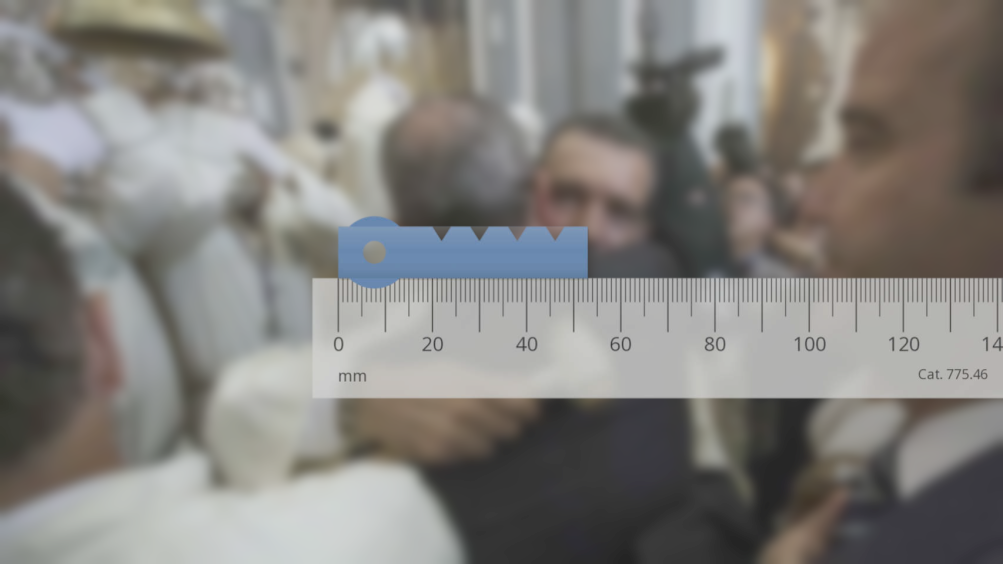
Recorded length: 53 mm
